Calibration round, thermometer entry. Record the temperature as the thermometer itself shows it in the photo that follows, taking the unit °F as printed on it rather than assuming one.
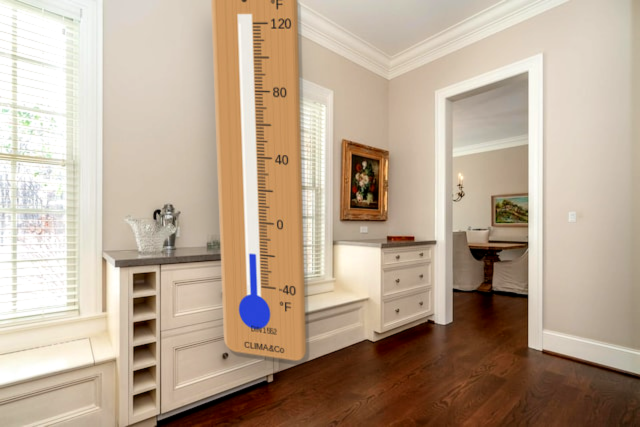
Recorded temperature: -20 °F
